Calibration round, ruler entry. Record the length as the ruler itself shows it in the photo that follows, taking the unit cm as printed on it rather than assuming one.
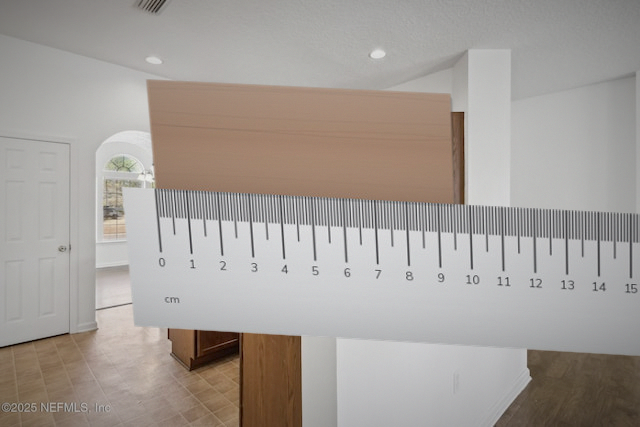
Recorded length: 9.5 cm
